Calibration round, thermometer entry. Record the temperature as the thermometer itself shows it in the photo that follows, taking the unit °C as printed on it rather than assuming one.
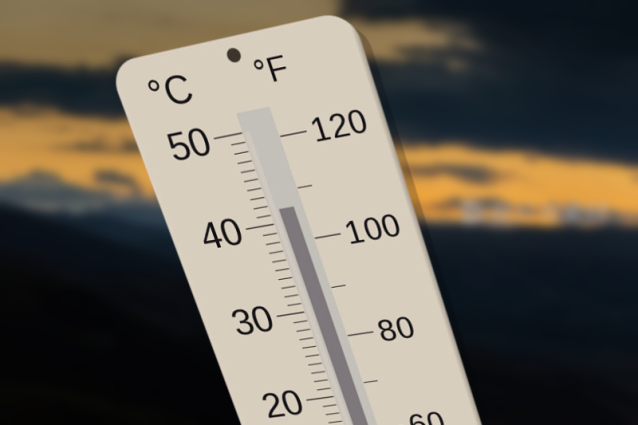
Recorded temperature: 41.5 °C
